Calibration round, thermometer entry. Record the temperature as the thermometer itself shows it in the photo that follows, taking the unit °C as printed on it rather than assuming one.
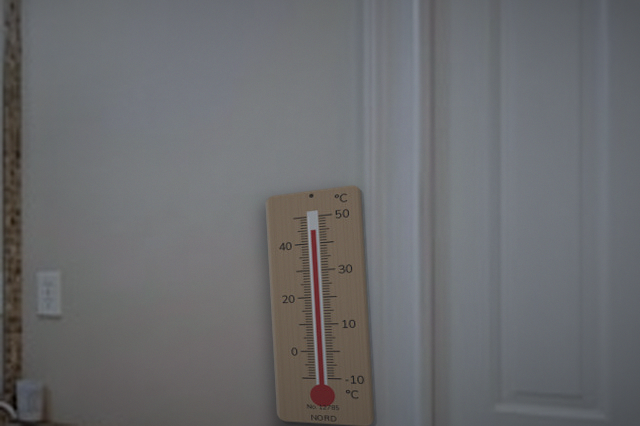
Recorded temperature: 45 °C
